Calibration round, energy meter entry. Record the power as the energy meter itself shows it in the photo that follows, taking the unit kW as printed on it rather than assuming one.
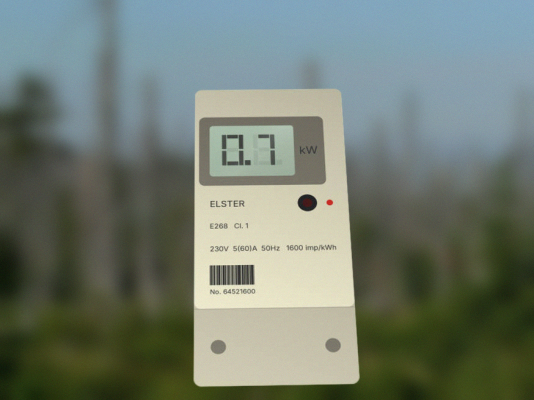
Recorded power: 0.7 kW
